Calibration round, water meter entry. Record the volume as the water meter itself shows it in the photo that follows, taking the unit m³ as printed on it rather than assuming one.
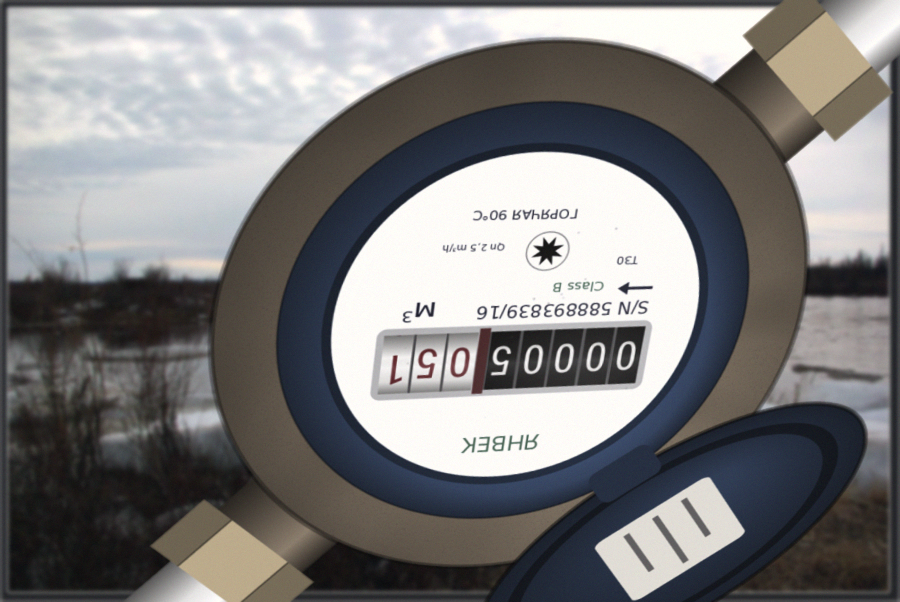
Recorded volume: 5.051 m³
